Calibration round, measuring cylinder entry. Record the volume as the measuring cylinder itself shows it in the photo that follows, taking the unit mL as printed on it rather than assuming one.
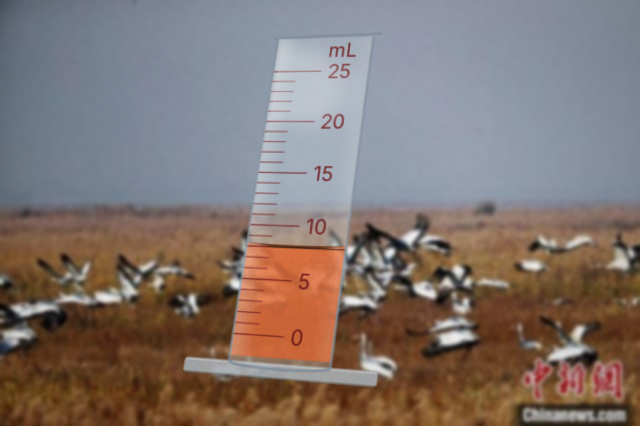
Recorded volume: 8 mL
